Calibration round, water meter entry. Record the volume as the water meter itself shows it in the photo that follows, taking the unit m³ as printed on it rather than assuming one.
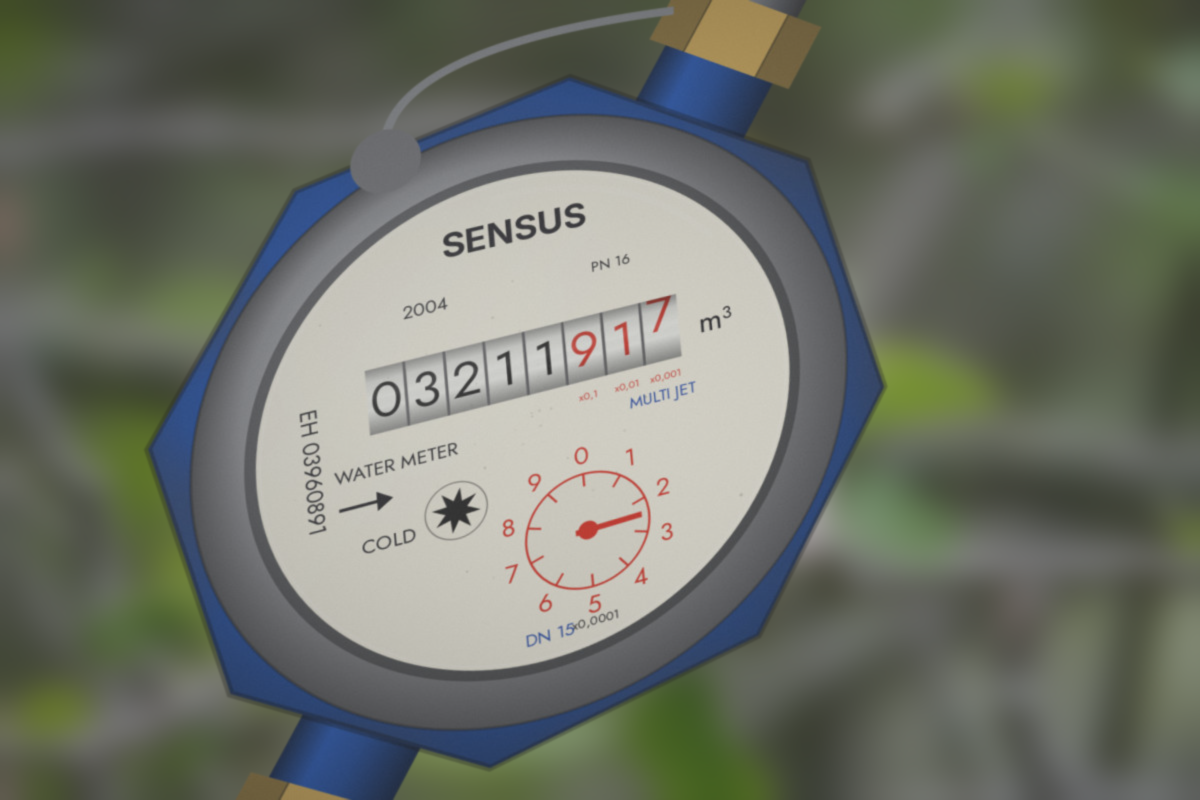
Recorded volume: 3211.9172 m³
